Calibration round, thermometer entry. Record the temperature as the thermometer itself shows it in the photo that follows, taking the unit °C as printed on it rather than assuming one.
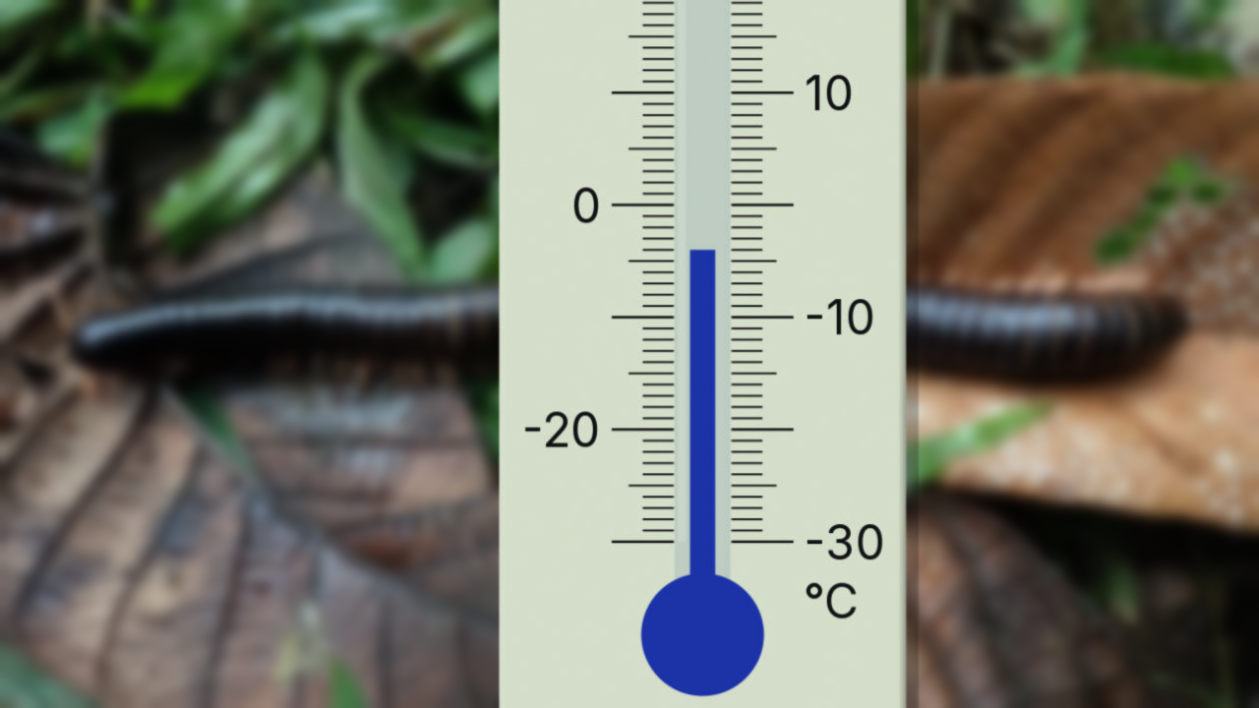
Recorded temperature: -4 °C
